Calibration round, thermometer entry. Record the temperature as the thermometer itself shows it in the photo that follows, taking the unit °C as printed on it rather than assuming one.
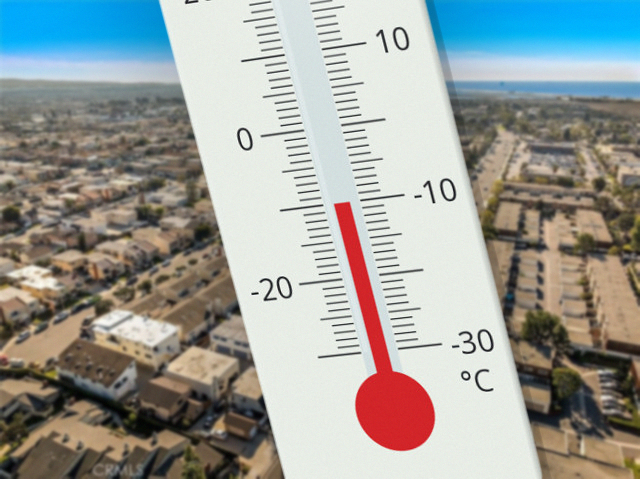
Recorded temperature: -10 °C
